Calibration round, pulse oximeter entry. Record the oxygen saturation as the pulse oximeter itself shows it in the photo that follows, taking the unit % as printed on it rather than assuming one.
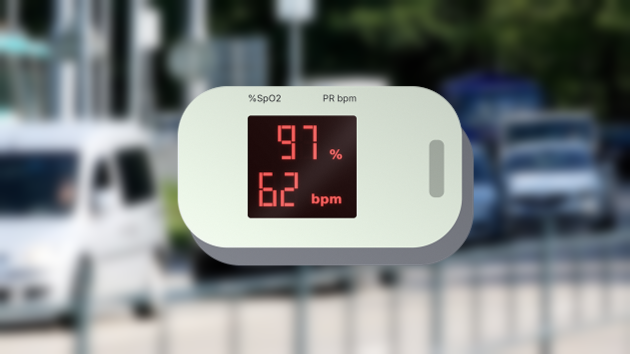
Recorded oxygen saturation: 97 %
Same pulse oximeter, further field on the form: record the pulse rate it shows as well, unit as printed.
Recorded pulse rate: 62 bpm
